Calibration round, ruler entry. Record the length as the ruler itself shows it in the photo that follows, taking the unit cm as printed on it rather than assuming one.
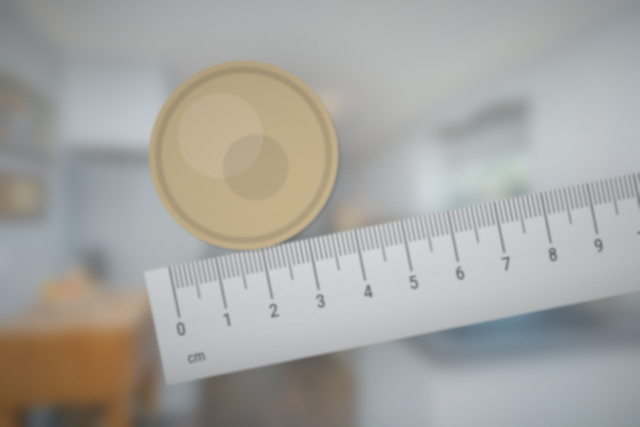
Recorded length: 4 cm
